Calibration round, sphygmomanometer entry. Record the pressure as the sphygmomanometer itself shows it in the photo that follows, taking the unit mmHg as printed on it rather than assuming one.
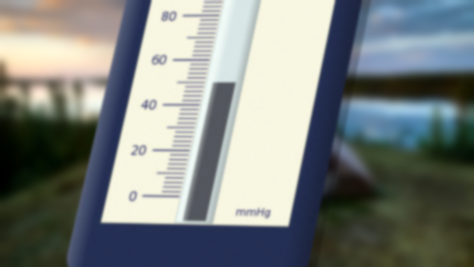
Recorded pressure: 50 mmHg
